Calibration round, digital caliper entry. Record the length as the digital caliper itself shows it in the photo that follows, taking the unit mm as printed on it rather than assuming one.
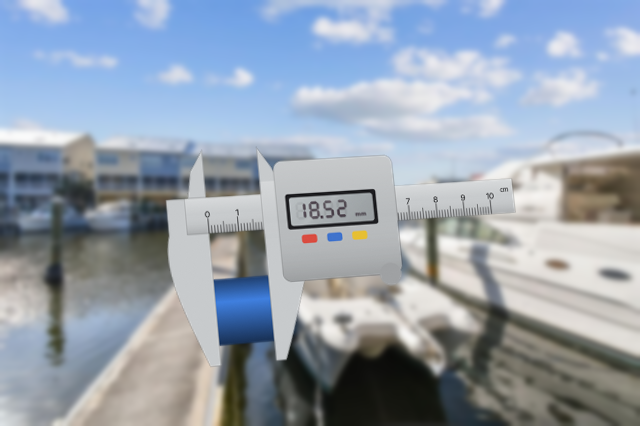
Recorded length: 18.52 mm
